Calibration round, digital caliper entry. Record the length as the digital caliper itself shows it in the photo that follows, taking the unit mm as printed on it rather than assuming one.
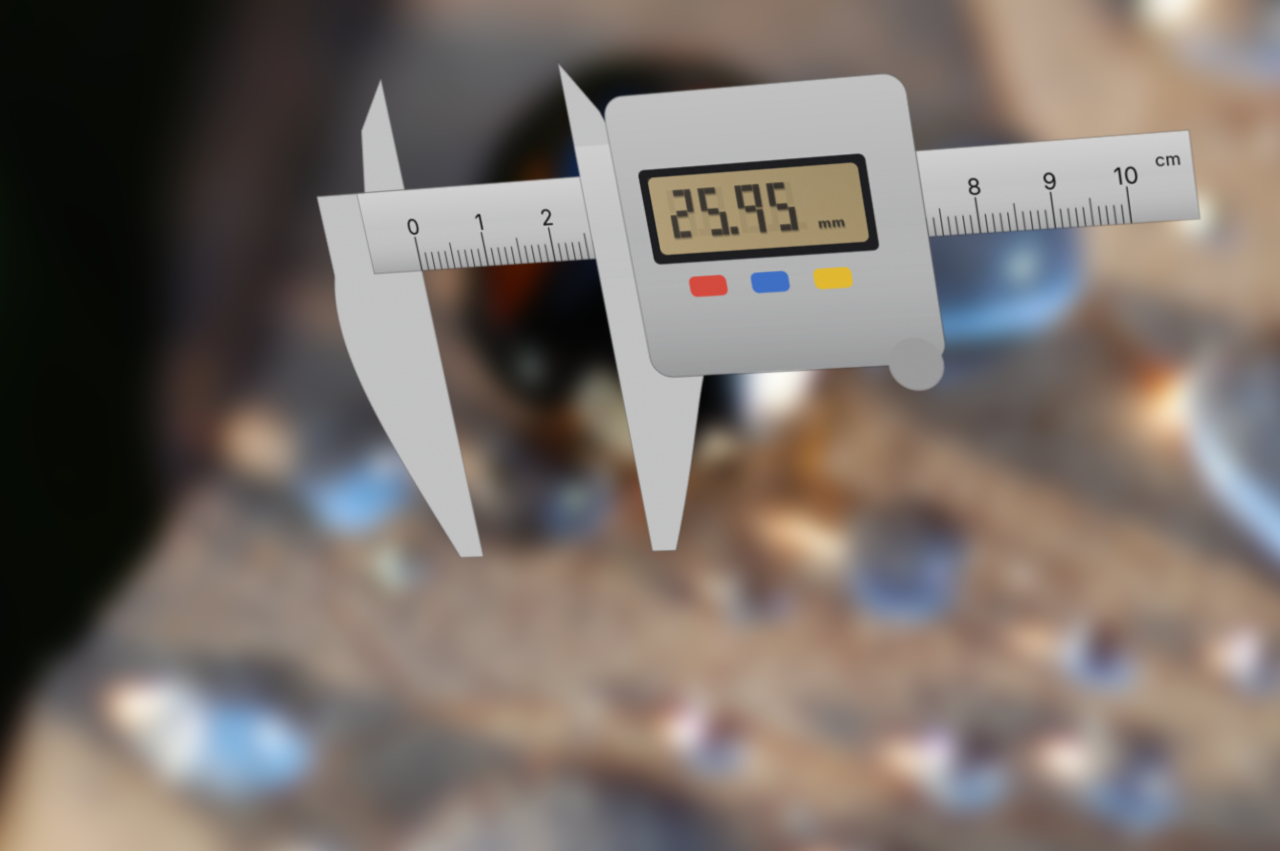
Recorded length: 25.95 mm
